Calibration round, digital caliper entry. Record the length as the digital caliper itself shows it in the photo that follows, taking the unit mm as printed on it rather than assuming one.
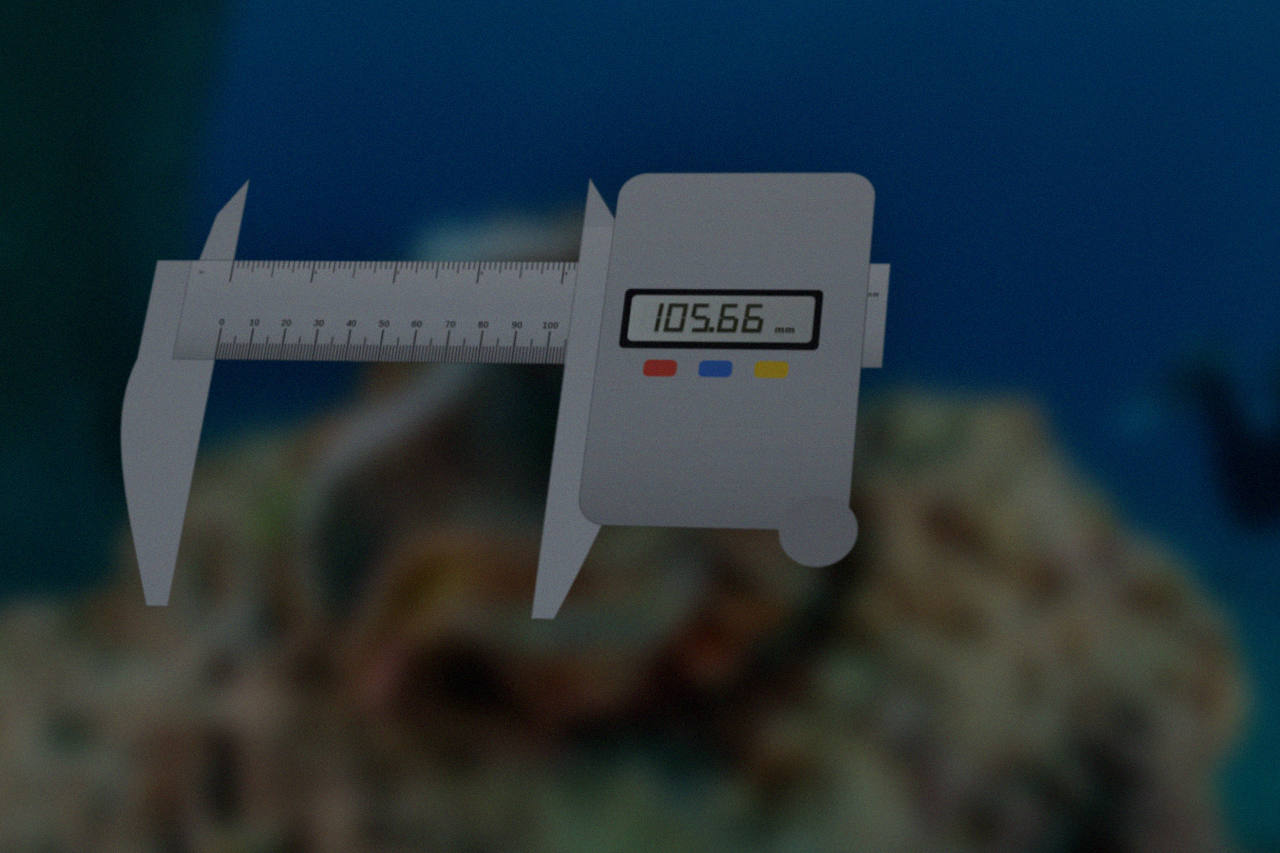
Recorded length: 105.66 mm
